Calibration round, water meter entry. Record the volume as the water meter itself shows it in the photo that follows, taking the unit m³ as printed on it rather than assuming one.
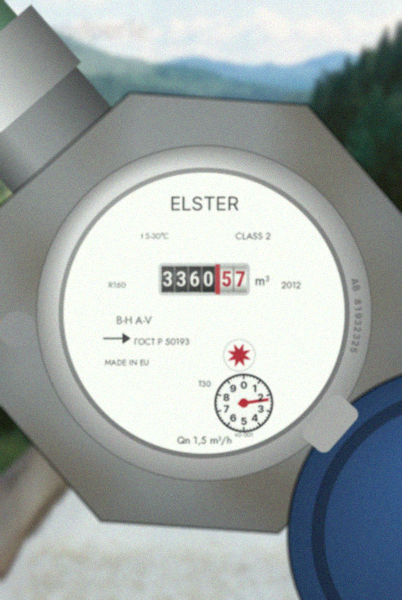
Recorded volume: 3360.572 m³
